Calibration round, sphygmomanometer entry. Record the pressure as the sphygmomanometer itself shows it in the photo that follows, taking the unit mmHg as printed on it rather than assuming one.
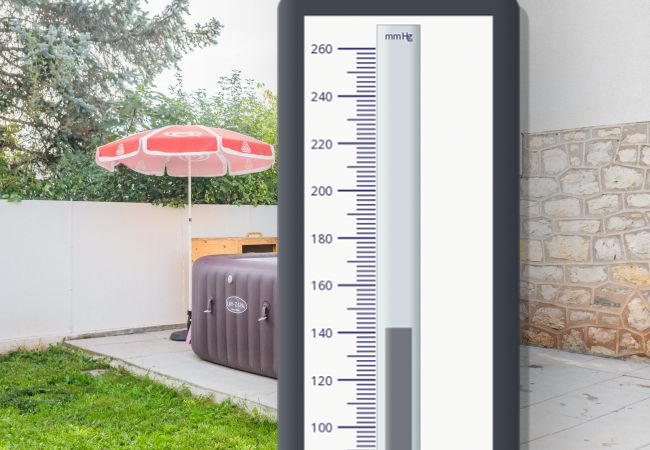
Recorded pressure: 142 mmHg
